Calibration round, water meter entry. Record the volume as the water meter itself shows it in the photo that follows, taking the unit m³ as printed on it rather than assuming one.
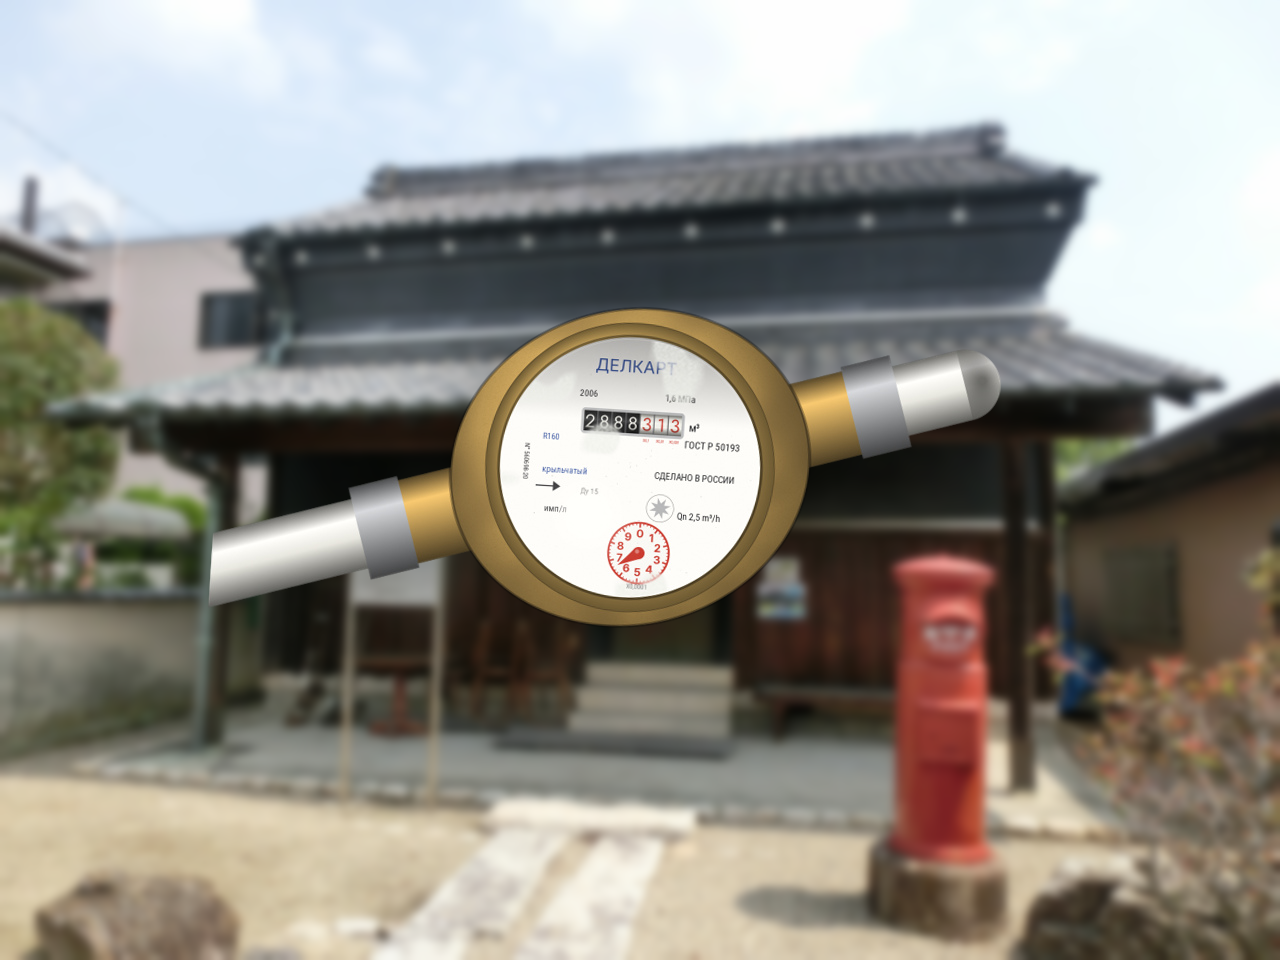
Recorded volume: 2888.3136 m³
